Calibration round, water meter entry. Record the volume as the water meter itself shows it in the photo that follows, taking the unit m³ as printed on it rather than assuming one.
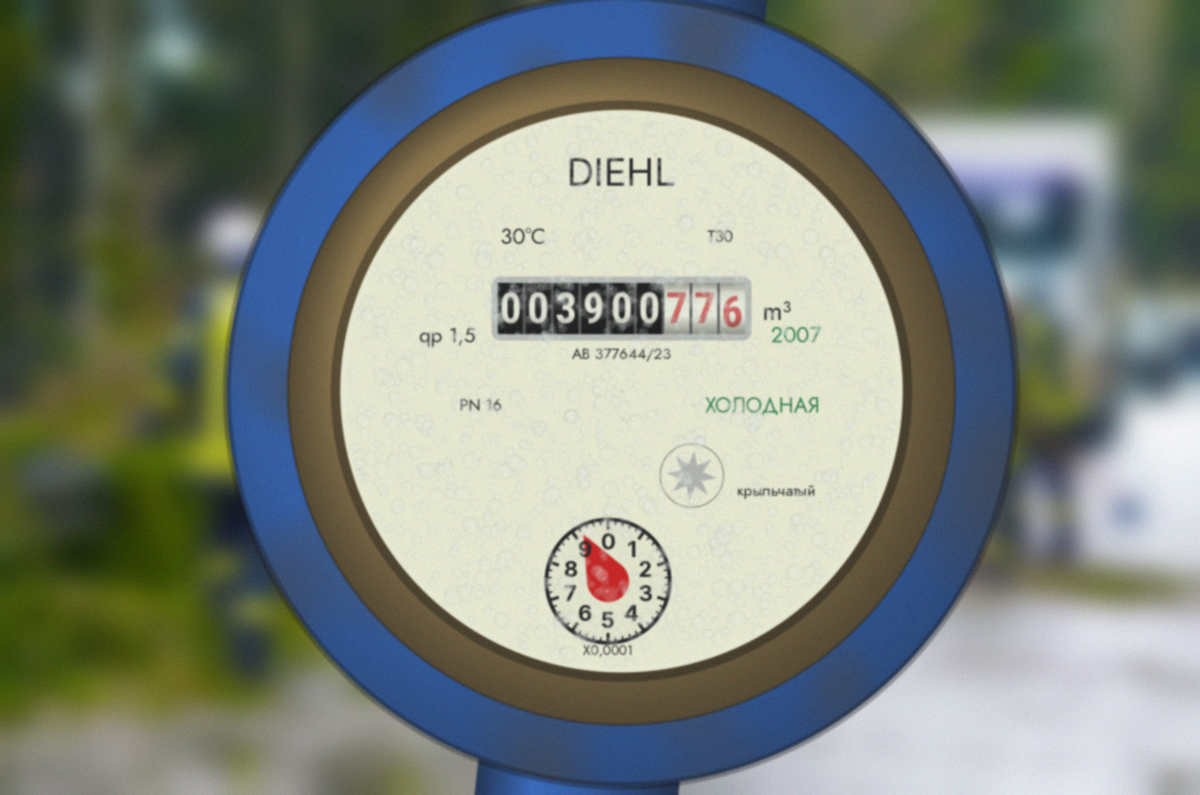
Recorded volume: 3900.7759 m³
